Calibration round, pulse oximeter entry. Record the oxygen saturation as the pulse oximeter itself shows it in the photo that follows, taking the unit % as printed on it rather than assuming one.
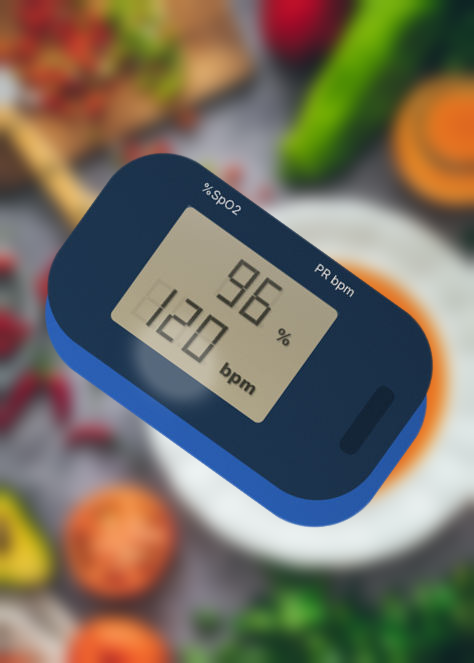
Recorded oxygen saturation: 96 %
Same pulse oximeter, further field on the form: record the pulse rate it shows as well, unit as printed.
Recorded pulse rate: 120 bpm
